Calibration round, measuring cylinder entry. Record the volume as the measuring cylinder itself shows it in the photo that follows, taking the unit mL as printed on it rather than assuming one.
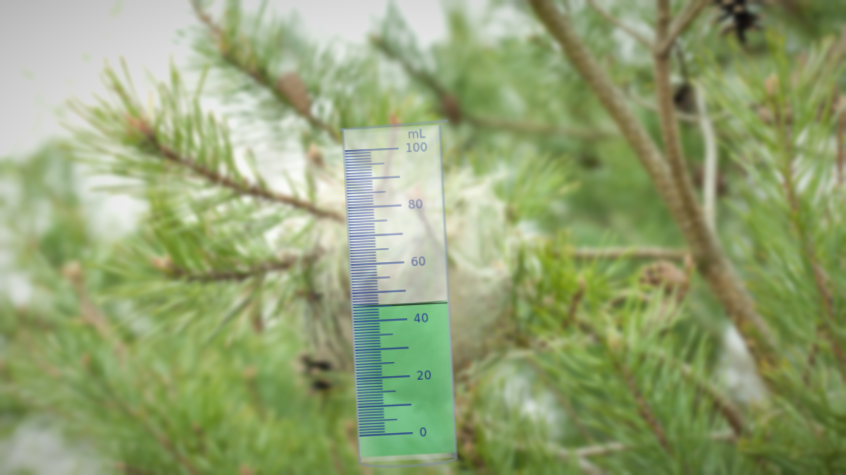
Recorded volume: 45 mL
